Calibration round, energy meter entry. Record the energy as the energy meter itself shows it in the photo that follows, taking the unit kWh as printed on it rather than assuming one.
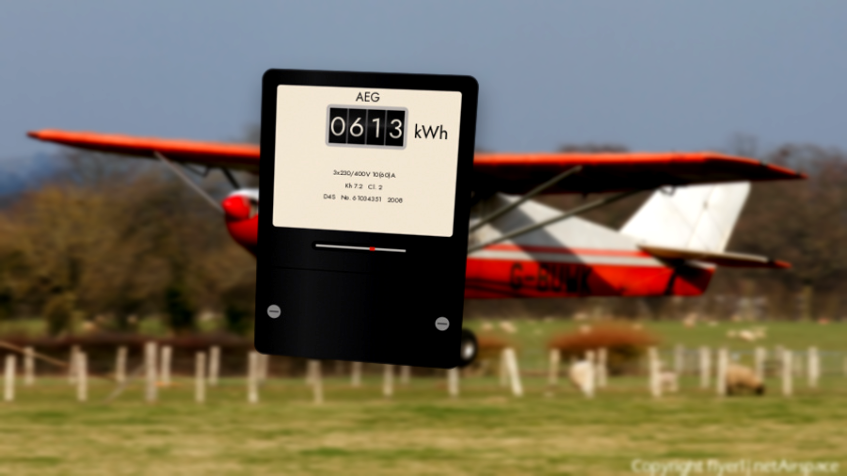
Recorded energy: 613 kWh
